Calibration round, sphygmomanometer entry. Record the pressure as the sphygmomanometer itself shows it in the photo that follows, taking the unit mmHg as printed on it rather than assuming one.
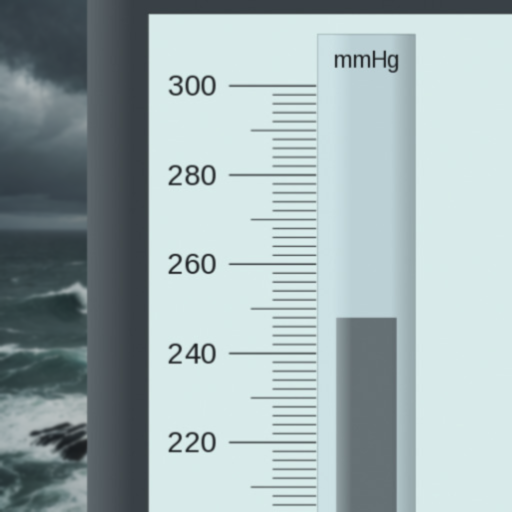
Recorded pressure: 248 mmHg
